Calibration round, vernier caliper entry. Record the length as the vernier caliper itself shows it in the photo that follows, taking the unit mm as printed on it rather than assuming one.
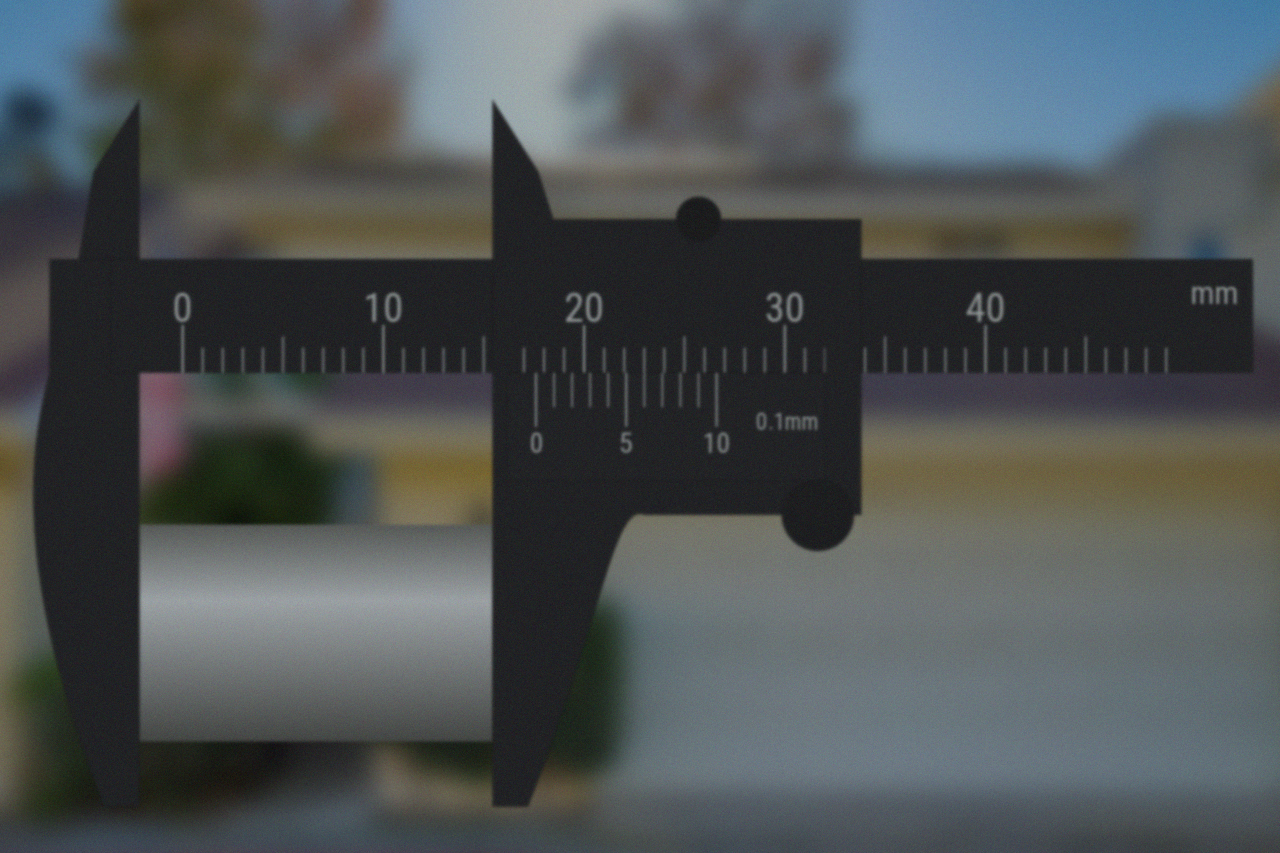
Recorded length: 17.6 mm
